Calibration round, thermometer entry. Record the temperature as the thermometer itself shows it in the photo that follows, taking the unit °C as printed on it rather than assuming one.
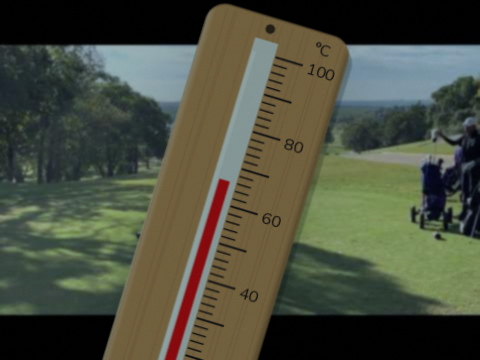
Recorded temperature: 66 °C
